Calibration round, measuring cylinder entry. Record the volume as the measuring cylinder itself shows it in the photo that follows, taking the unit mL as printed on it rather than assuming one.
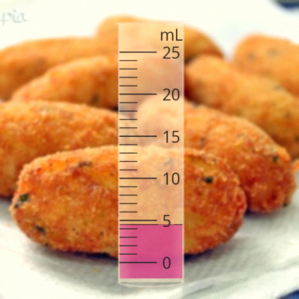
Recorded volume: 4.5 mL
